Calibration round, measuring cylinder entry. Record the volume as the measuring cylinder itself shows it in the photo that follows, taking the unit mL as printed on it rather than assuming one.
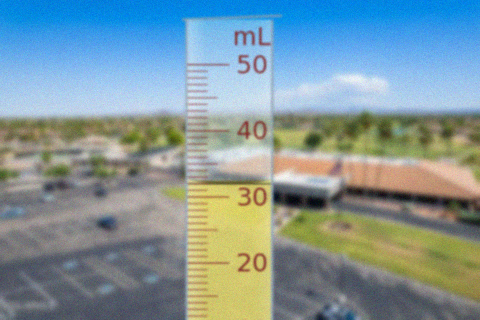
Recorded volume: 32 mL
